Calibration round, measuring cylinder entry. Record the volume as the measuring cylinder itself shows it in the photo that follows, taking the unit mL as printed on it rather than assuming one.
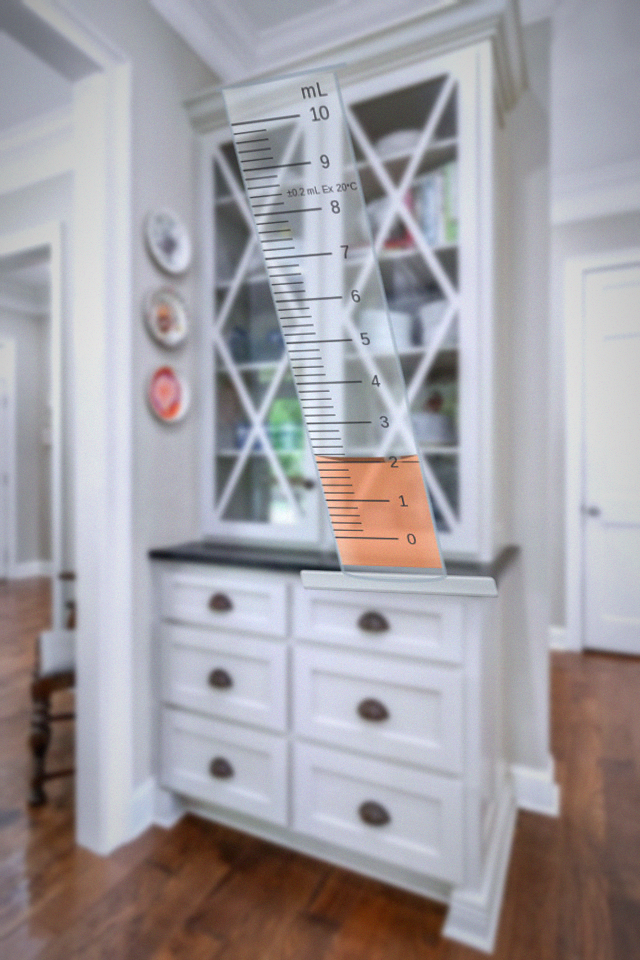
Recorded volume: 2 mL
